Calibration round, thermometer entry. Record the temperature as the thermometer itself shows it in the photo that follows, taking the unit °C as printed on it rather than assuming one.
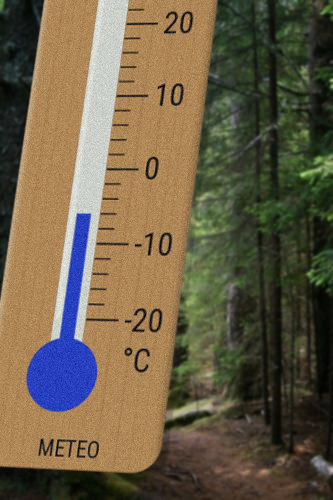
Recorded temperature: -6 °C
